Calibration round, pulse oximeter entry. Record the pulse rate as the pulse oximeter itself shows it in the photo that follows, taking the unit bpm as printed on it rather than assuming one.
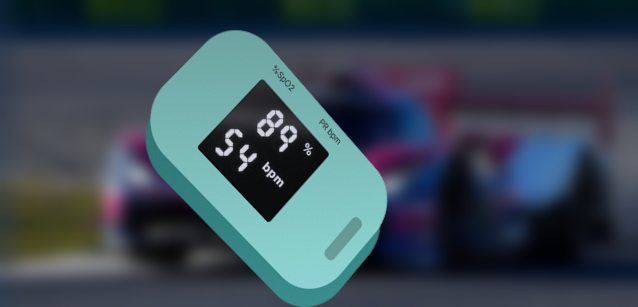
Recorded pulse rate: 54 bpm
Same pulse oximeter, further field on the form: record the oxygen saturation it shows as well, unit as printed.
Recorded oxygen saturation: 89 %
